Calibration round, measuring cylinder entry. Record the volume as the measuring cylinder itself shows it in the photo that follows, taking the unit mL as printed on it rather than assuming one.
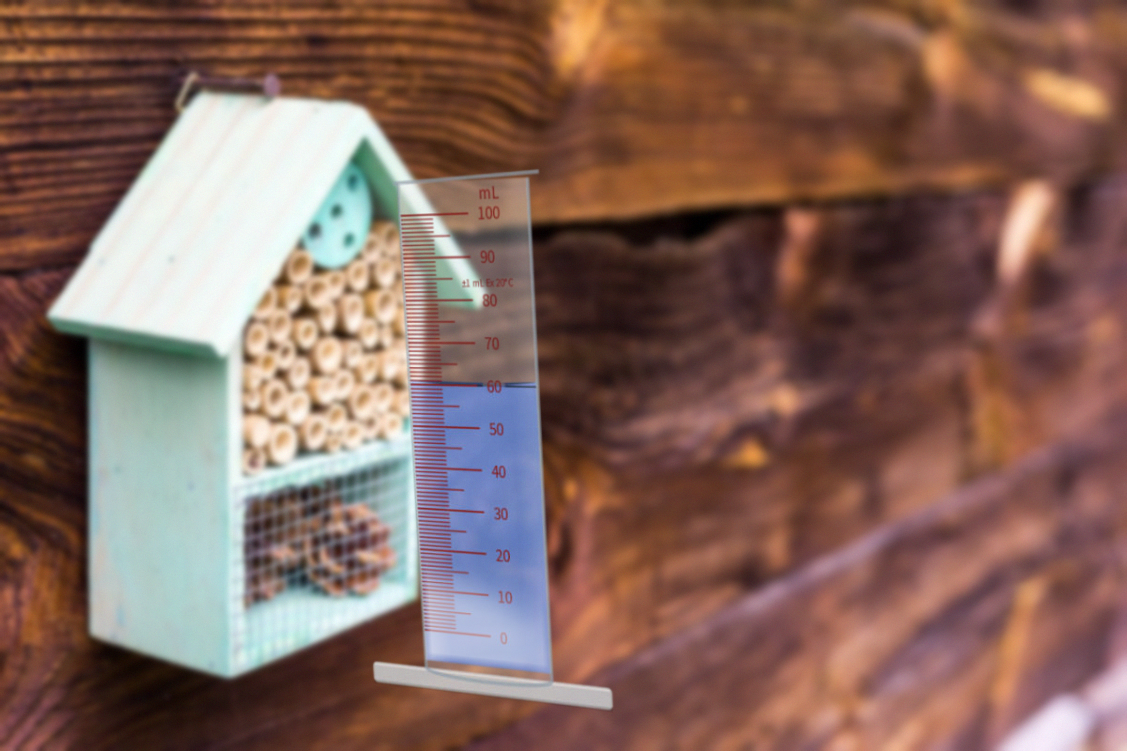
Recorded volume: 60 mL
